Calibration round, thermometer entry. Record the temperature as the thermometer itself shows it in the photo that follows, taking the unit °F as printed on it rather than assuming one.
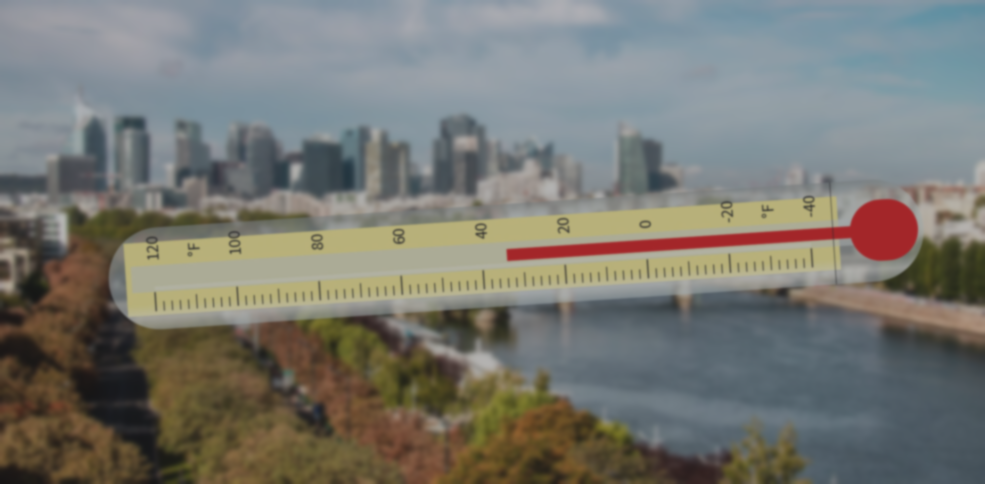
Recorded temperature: 34 °F
